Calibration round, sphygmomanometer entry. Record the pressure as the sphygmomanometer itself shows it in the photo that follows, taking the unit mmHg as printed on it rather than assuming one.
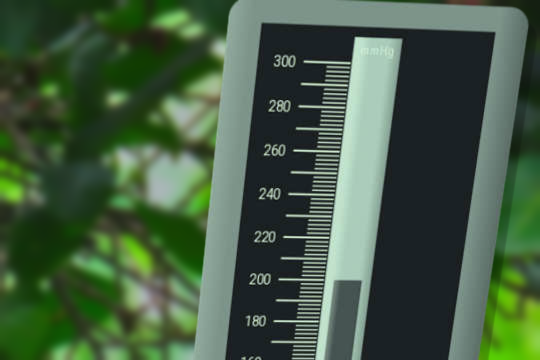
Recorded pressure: 200 mmHg
